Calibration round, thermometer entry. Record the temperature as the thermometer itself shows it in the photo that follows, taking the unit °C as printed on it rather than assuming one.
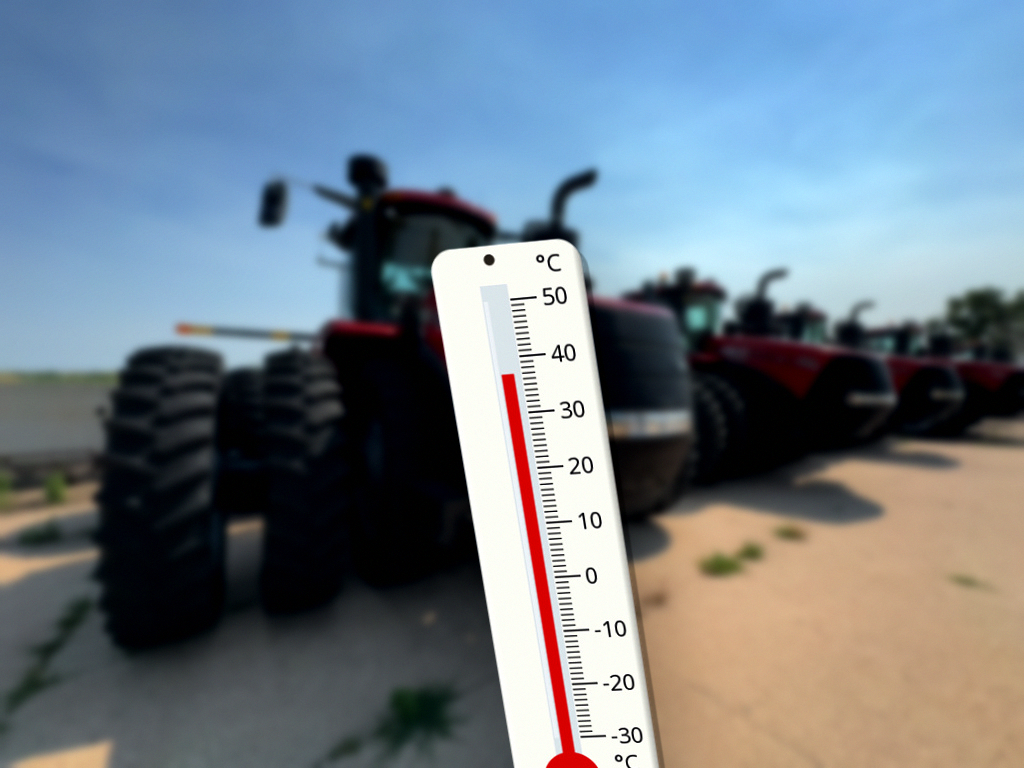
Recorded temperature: 37 °C
